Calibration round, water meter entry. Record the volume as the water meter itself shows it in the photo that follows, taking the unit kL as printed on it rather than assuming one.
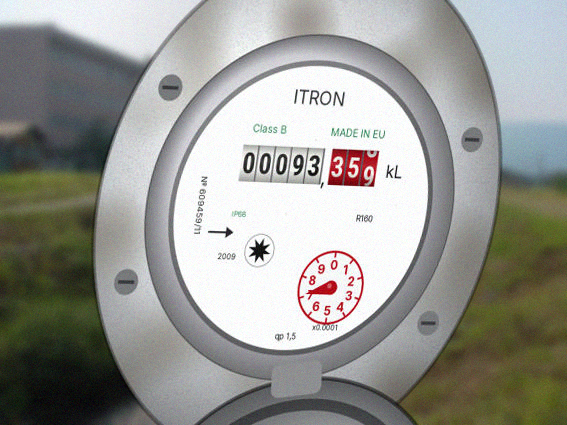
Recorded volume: 93.3587 kL
